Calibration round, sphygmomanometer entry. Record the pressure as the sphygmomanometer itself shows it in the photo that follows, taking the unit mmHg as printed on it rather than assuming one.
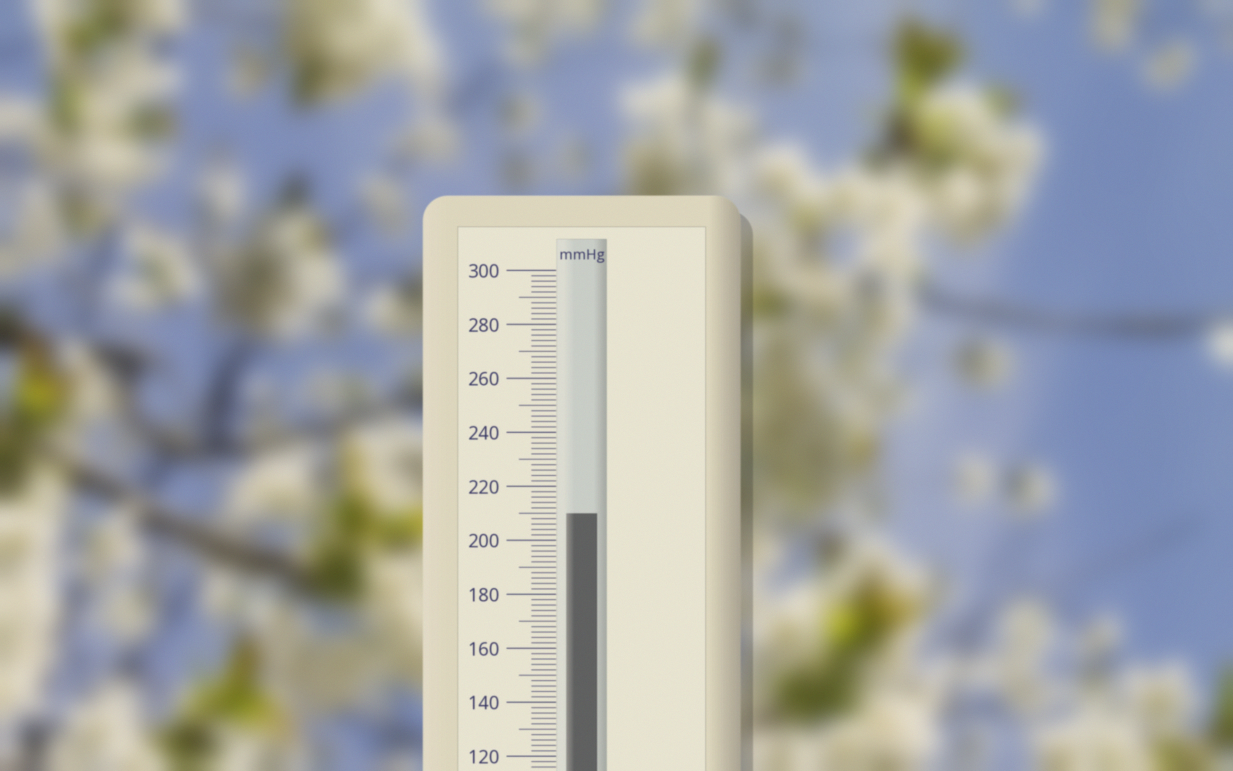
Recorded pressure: 210 mmHg
